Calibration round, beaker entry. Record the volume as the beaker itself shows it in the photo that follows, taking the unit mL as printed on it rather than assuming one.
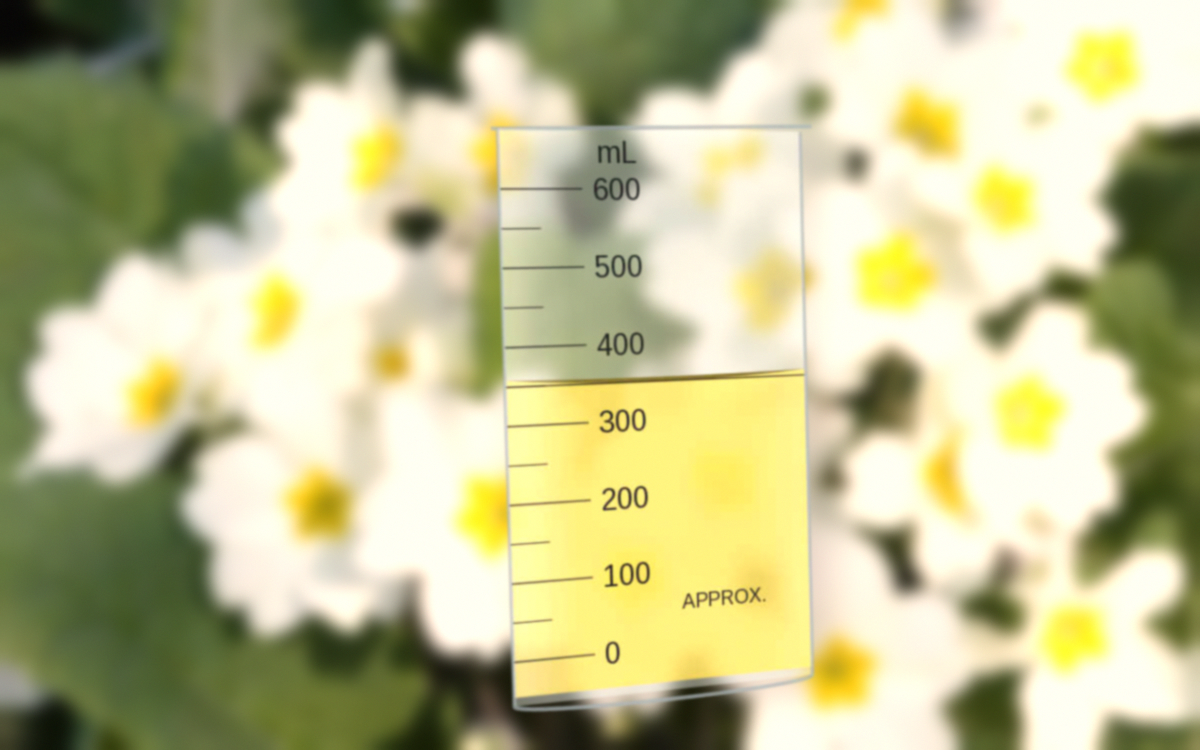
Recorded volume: 350 mL
